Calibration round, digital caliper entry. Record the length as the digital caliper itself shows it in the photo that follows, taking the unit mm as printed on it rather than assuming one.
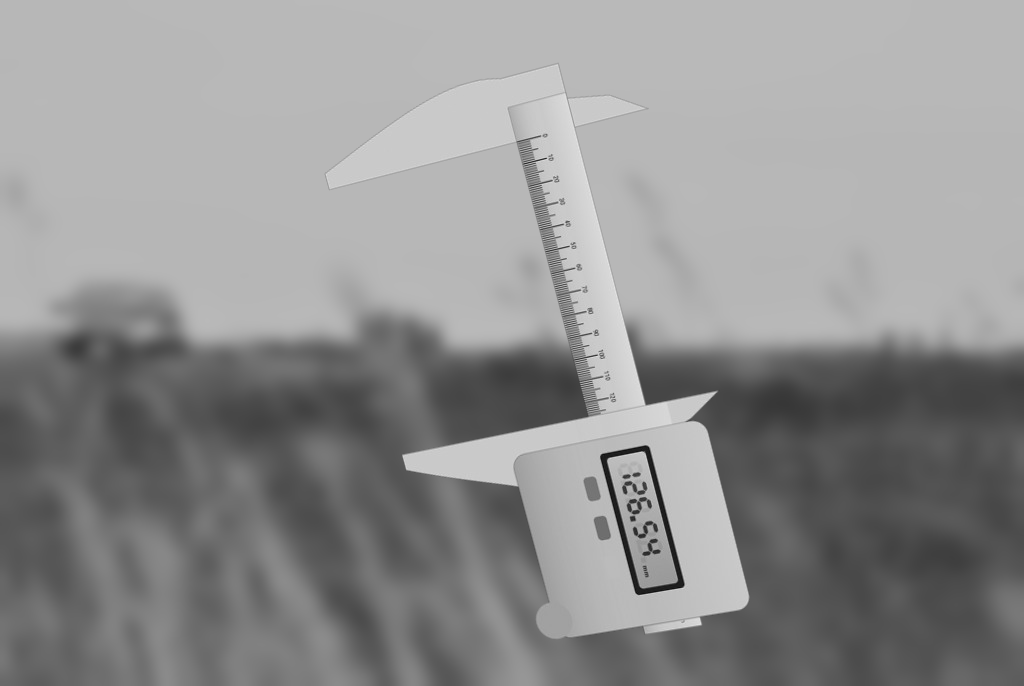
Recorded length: 126.54 mm
